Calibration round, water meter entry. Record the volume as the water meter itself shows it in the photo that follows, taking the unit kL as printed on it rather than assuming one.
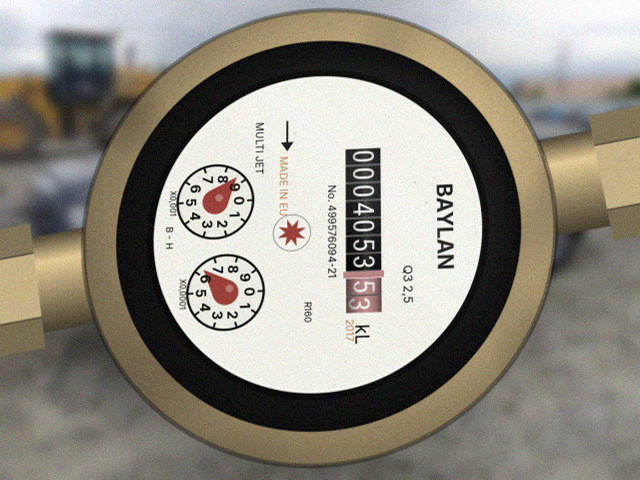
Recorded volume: 4053.5286 kL
